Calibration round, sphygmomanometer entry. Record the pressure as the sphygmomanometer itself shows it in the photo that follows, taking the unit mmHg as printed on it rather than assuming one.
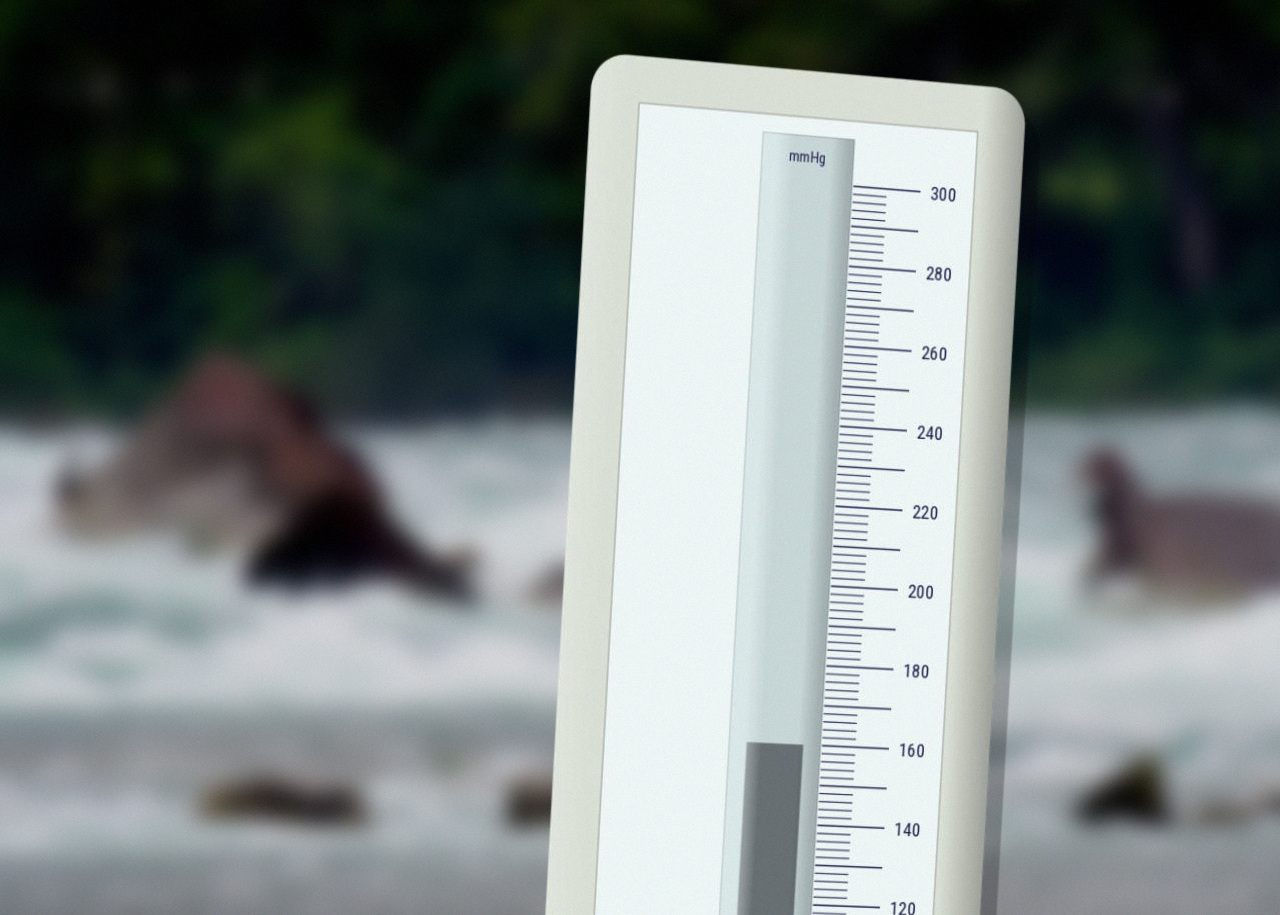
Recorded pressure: 160 mmHg
